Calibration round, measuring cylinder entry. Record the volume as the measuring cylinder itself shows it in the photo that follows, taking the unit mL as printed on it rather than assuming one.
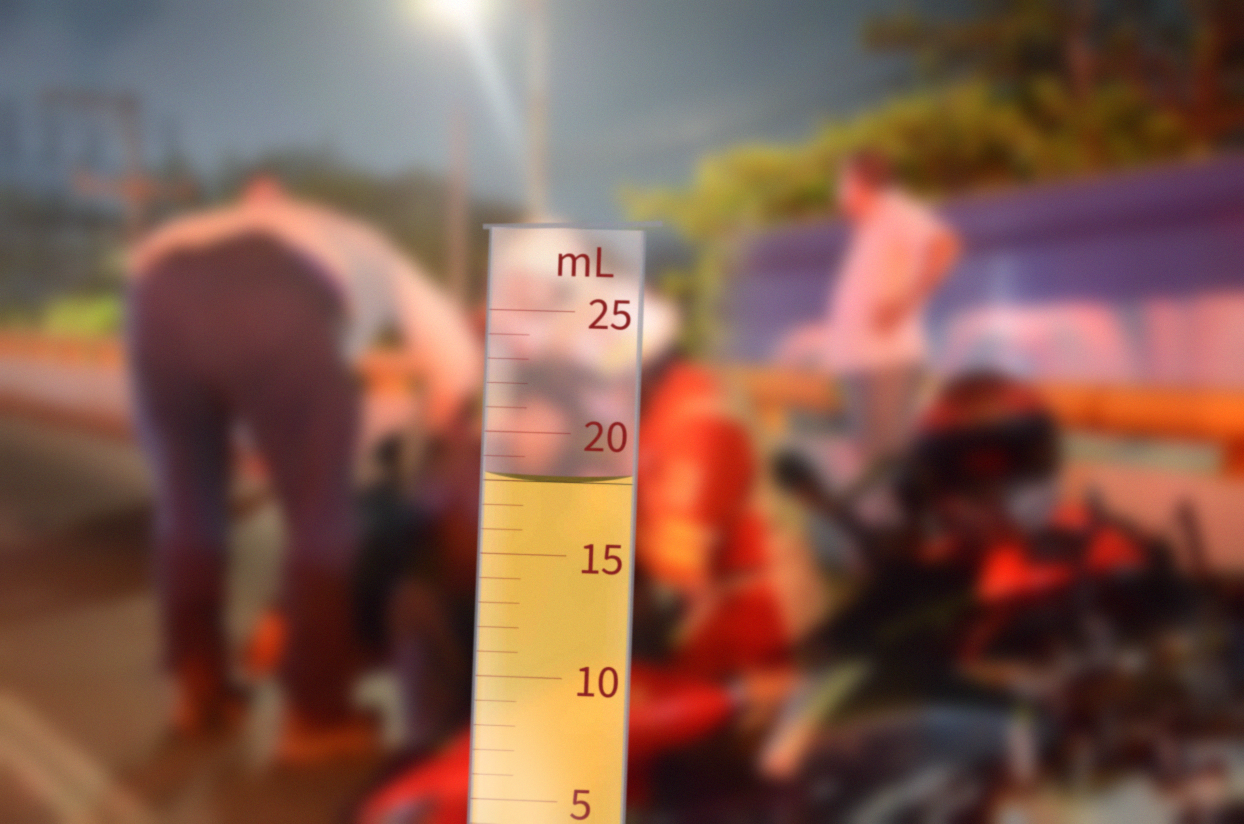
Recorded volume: 18 mL
